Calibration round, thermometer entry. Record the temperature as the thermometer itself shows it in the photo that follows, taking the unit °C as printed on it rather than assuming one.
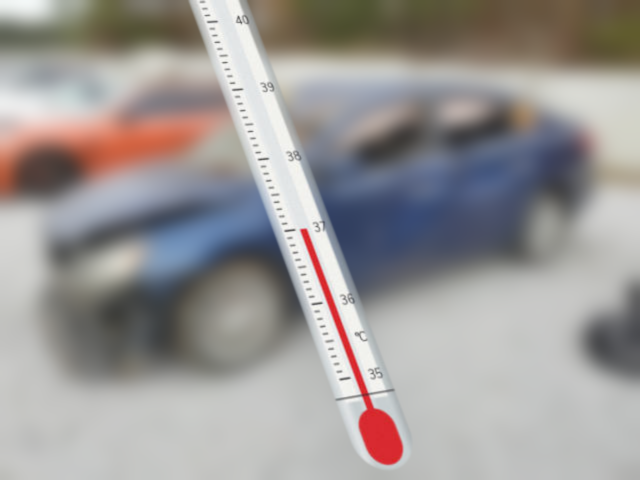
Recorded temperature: 37 °C
